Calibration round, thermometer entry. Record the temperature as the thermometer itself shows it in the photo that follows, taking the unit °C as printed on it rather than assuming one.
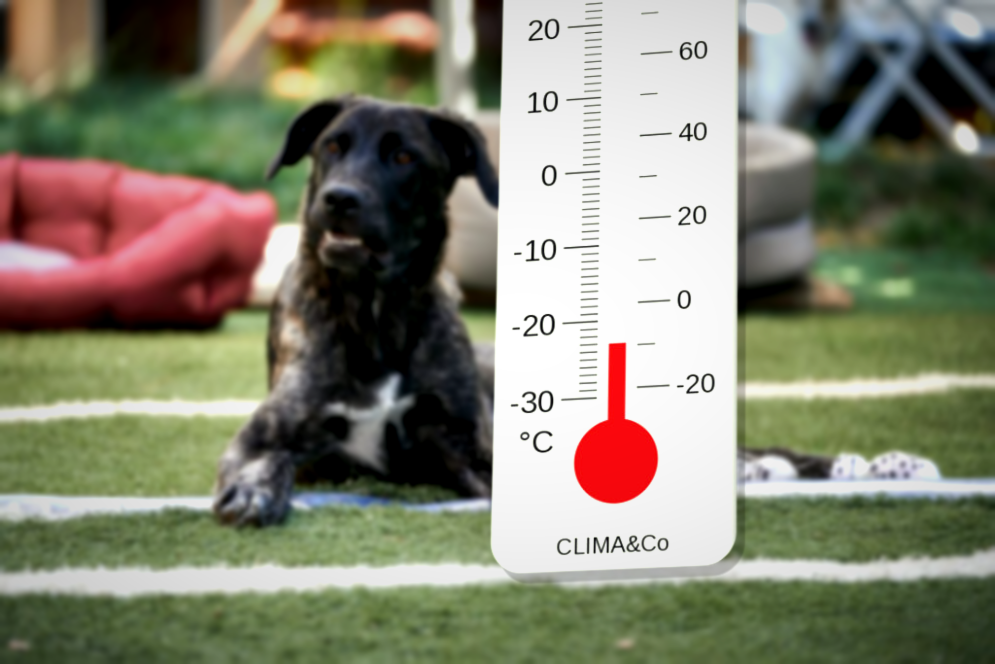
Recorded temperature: -23 °C
